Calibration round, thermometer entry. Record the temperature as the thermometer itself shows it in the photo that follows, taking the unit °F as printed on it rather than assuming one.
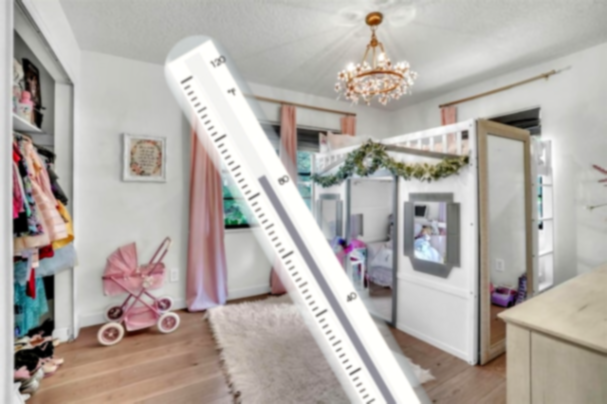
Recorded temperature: 84 °F
